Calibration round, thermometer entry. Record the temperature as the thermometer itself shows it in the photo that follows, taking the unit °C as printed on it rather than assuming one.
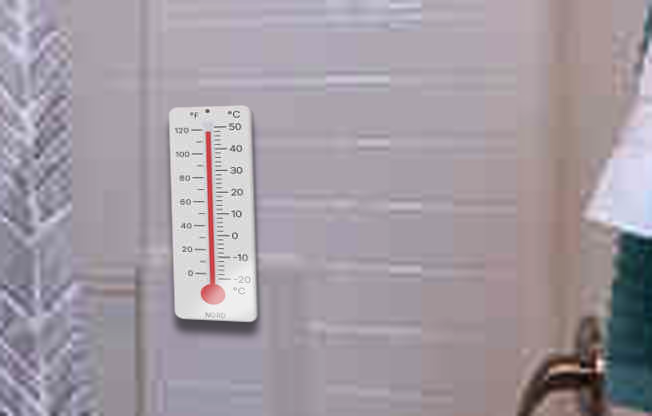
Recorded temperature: 48 °C
